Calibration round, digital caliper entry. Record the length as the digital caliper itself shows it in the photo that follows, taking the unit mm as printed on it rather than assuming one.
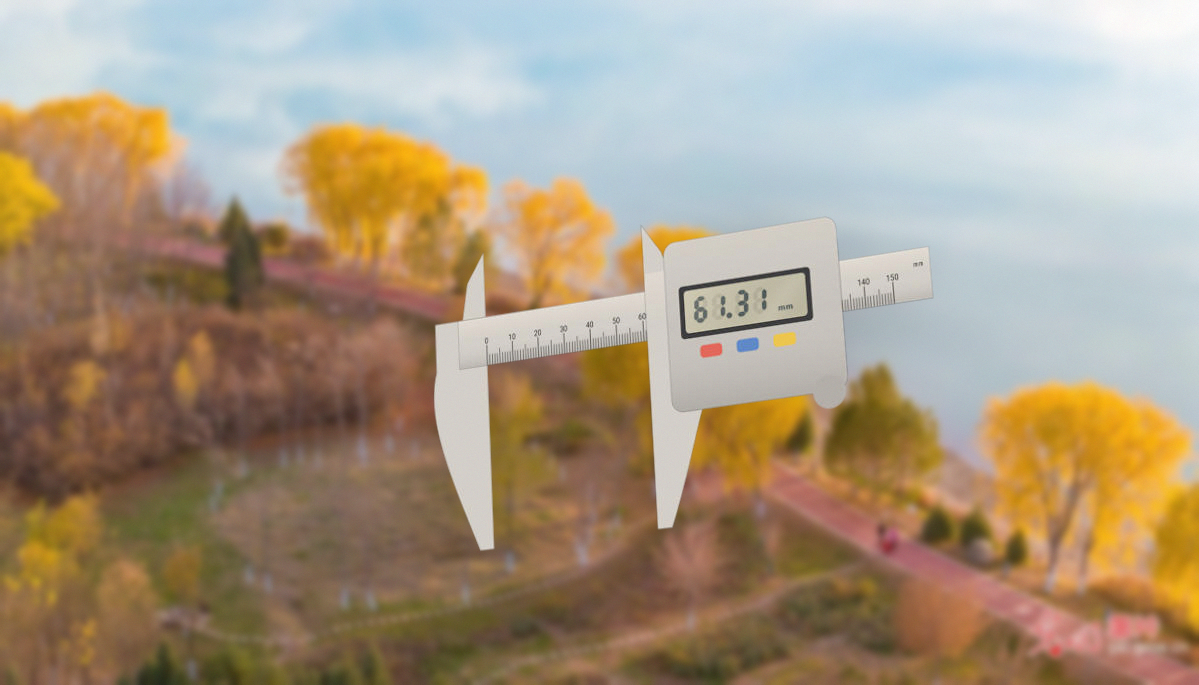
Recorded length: 61.31 mm
